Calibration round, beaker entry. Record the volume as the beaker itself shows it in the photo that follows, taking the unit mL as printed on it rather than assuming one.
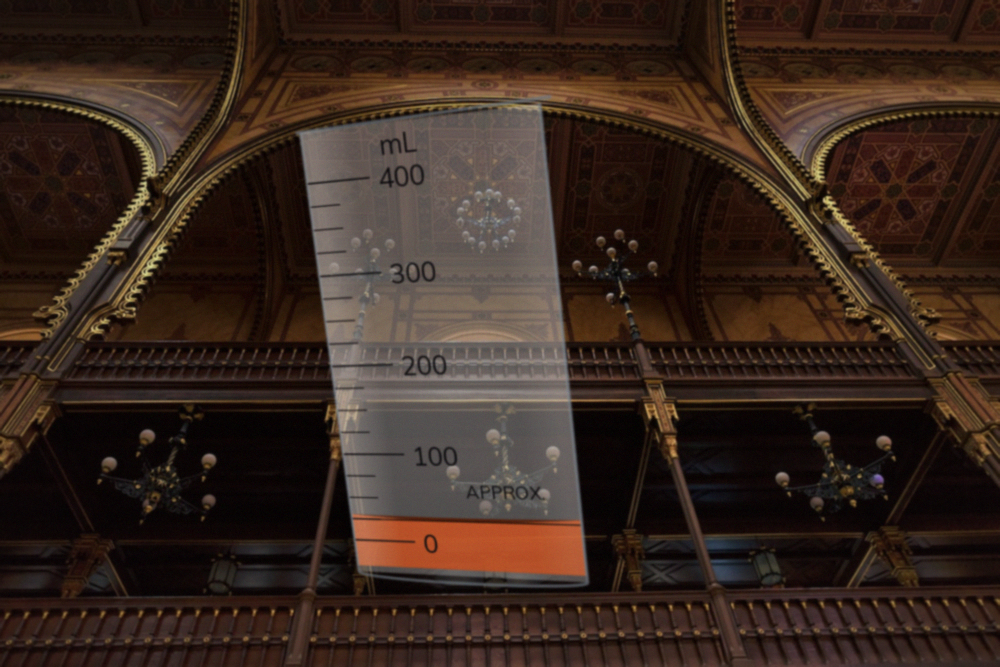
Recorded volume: 25 mL
